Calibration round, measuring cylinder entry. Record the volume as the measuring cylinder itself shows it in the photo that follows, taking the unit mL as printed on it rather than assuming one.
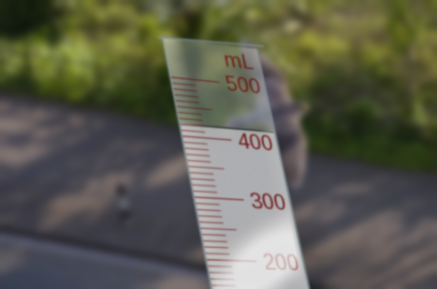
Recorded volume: 420 mL
